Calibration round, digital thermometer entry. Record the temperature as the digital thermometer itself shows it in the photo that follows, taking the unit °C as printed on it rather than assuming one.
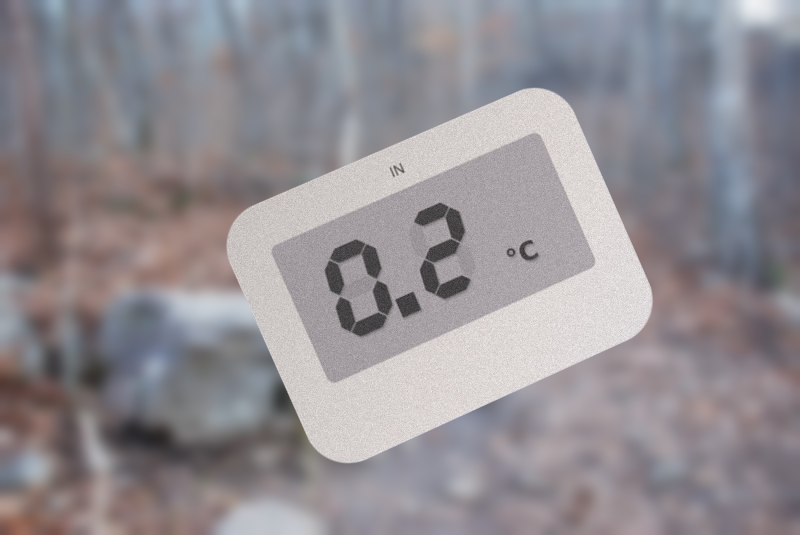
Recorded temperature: 0.2 °C
